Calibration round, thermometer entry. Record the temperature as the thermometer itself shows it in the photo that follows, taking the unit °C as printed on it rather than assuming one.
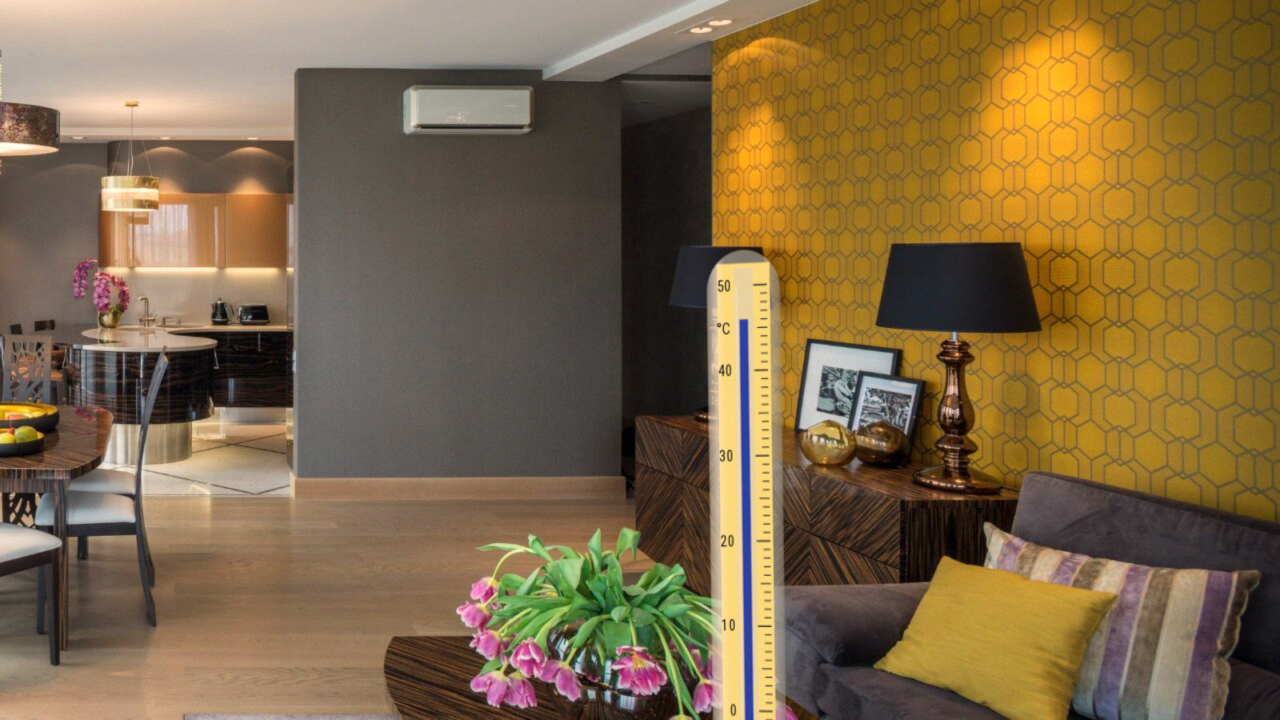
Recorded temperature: 46 °C
